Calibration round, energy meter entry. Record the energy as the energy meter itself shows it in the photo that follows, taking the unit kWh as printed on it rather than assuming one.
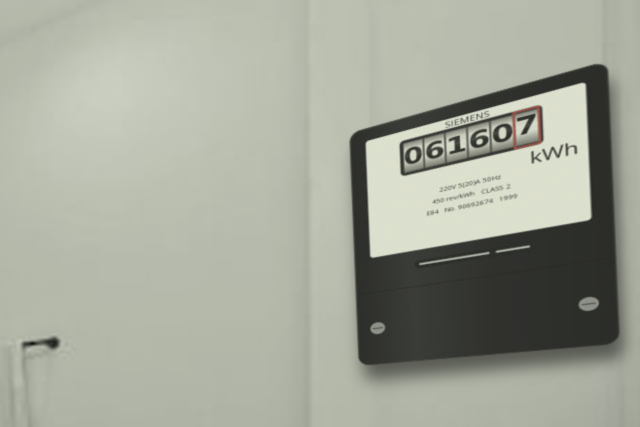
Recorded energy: 6160.7 kWh
